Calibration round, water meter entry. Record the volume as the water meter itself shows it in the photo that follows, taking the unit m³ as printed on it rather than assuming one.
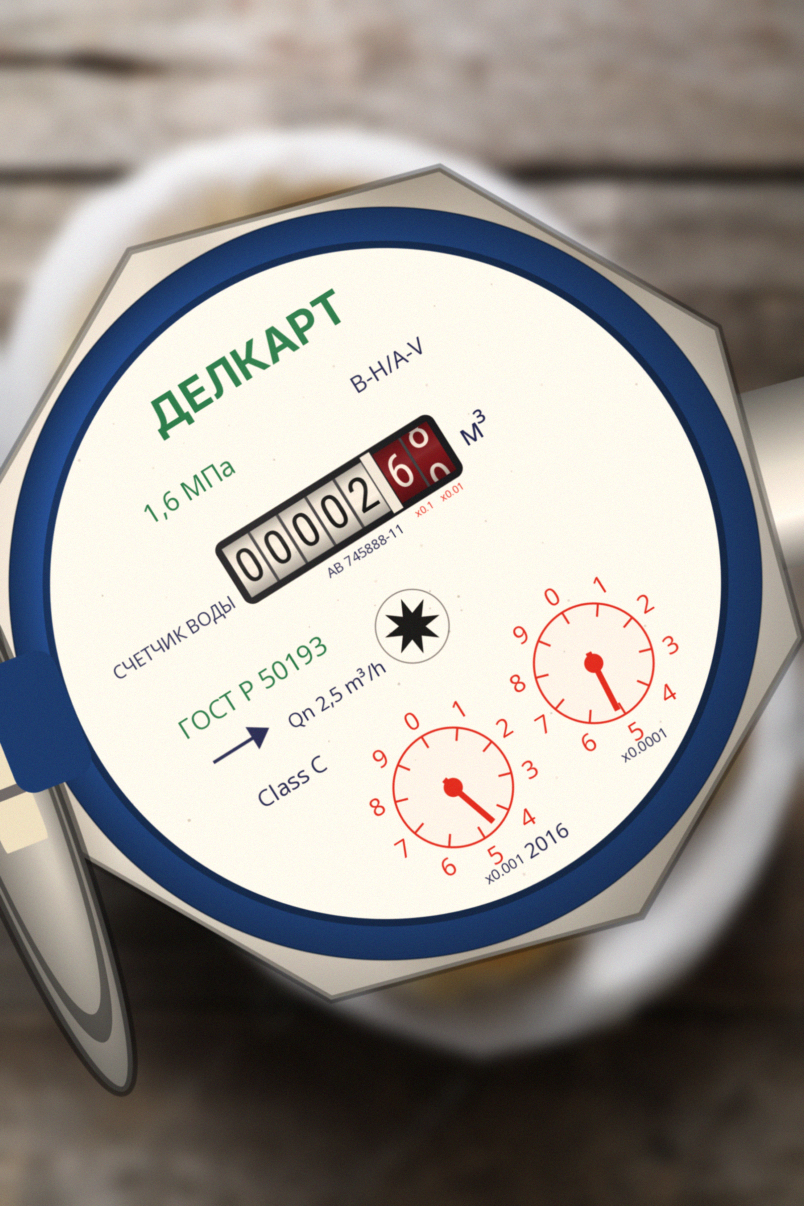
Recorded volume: 2.6845 m³
